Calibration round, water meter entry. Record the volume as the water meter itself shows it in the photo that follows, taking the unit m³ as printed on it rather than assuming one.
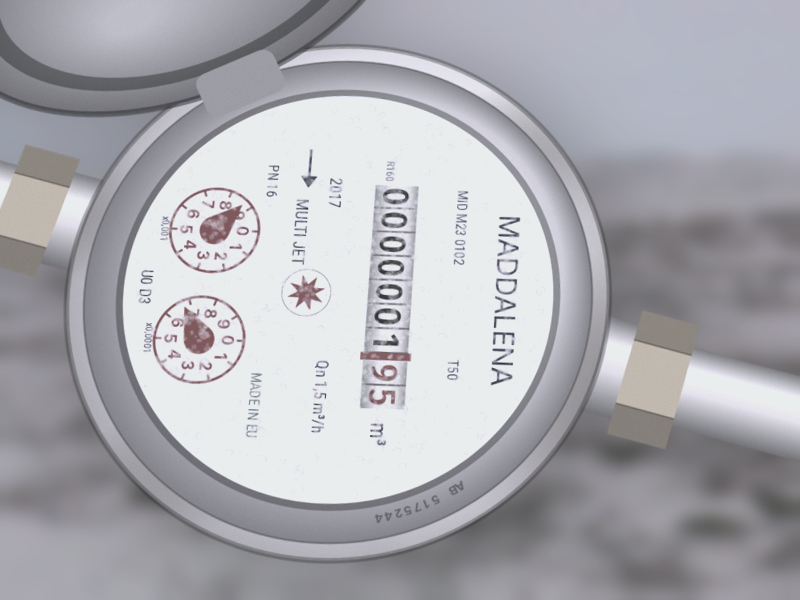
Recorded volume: 1.9586 m³
